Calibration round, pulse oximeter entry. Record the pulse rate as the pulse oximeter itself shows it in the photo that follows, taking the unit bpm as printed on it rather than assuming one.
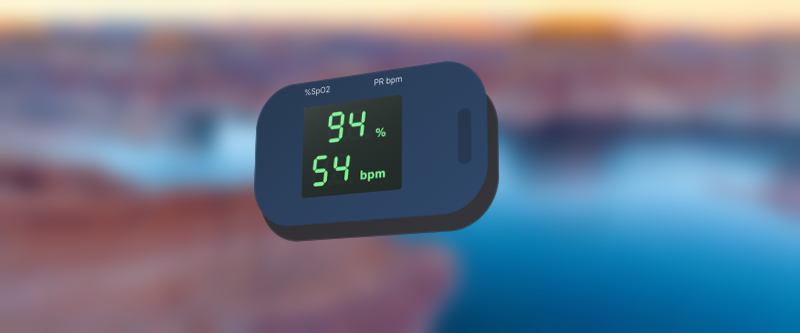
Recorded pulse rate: 54 bpm
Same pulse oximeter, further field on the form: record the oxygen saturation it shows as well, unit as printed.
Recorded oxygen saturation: 94 %
